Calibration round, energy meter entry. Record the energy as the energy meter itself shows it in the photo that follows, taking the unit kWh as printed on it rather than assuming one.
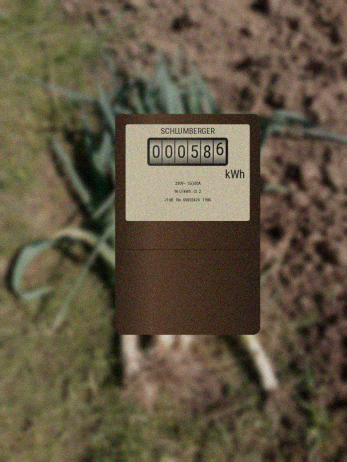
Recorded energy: 586 kWh
